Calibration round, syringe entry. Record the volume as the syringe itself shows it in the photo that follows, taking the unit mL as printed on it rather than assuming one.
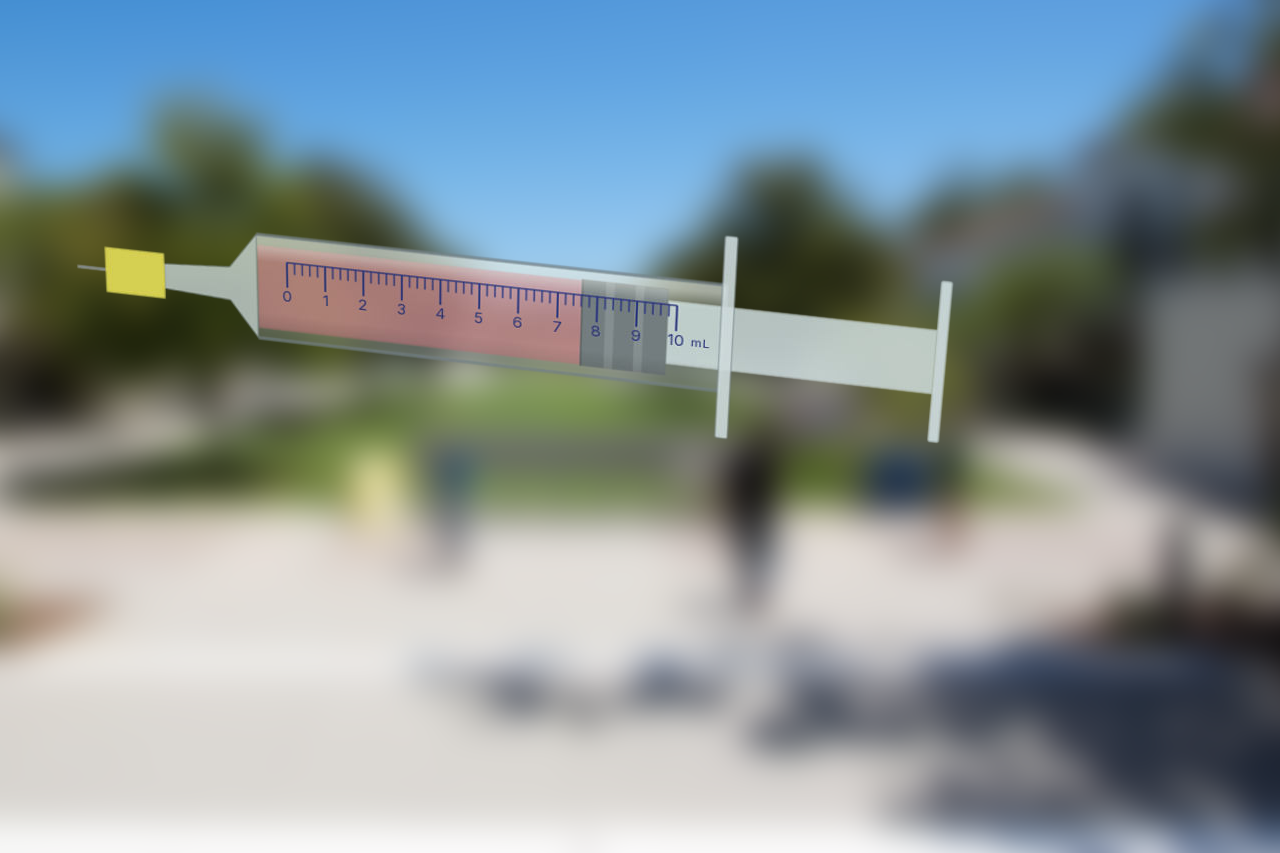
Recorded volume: 7.6 mL
